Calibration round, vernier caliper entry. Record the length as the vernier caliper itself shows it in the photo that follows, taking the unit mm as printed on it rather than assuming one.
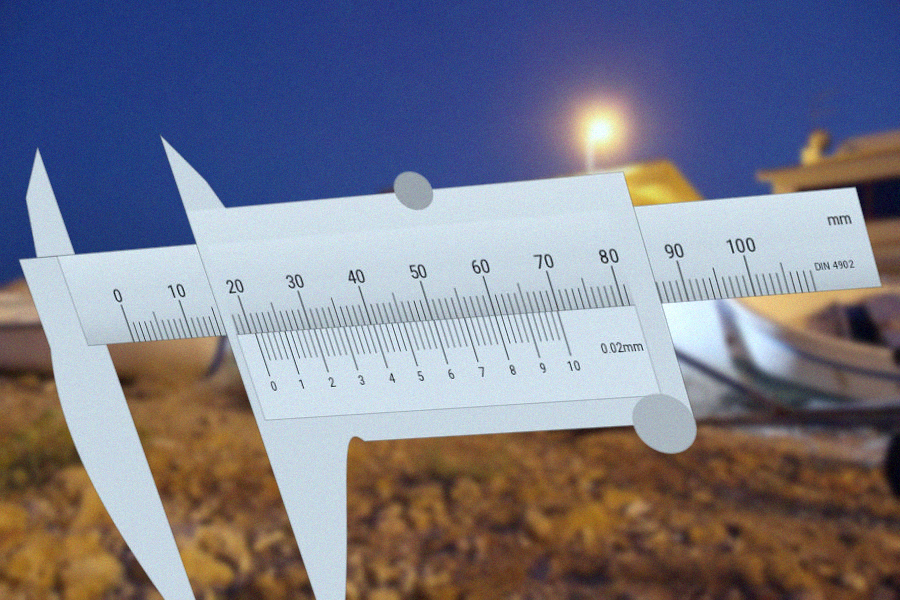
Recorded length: 20.8 mm
